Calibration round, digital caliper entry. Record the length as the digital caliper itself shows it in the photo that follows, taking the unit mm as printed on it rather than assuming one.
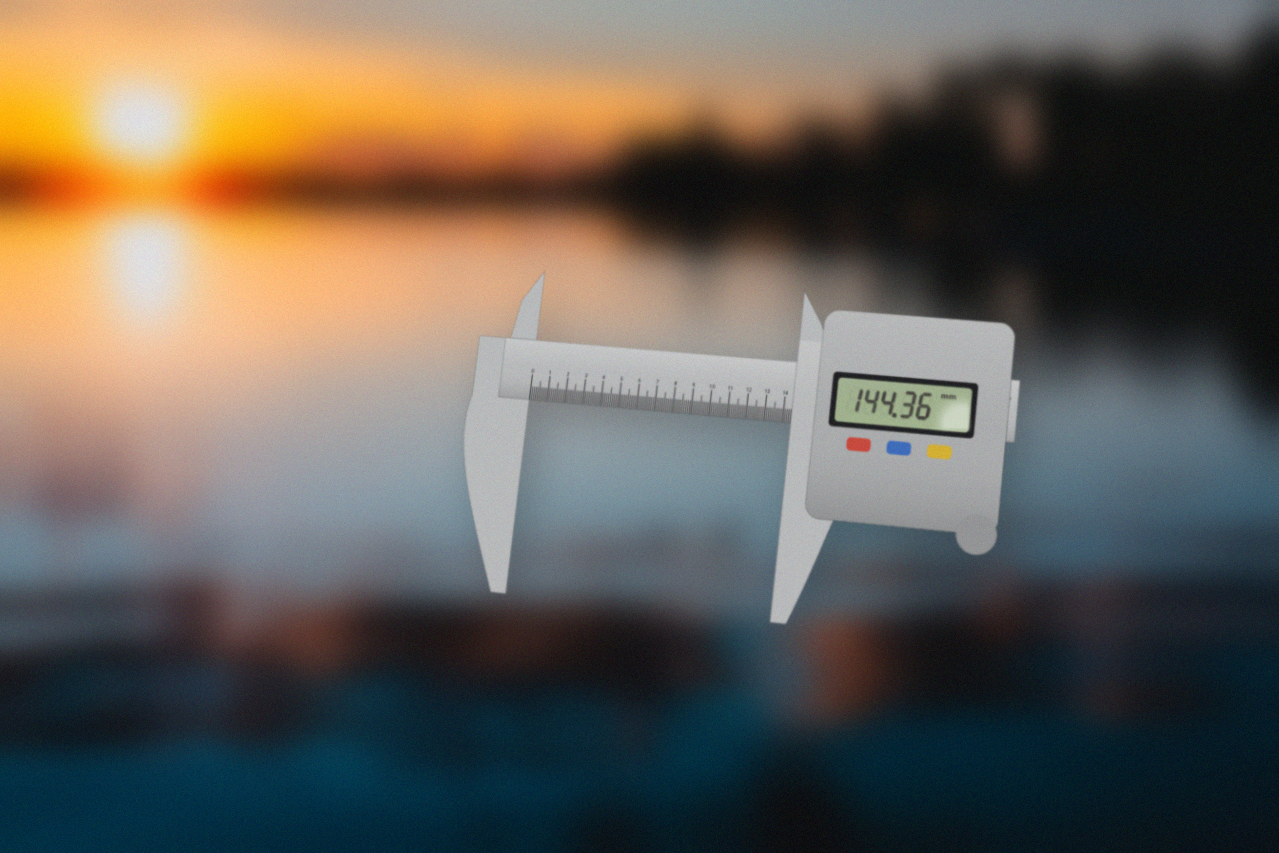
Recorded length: 144.36 mm
